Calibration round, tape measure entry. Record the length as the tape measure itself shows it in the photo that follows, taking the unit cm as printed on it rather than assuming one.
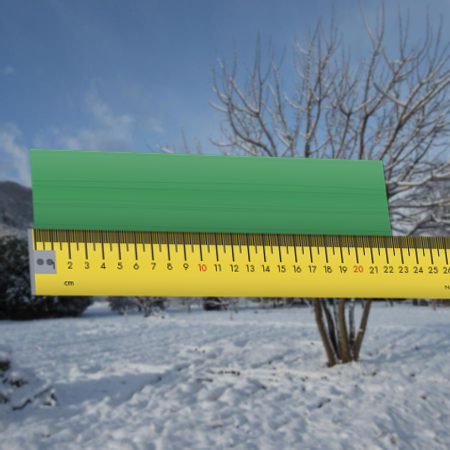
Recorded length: 22.5 cm
